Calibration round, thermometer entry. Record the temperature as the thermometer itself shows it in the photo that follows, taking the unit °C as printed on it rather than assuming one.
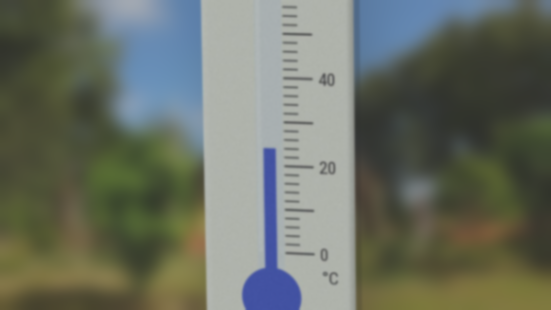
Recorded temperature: 24 °C
